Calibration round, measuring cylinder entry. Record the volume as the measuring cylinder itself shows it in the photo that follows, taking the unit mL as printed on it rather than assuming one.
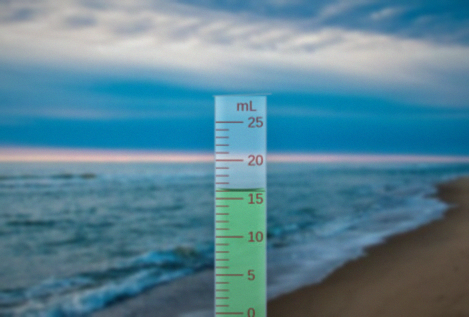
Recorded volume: 16 mL
